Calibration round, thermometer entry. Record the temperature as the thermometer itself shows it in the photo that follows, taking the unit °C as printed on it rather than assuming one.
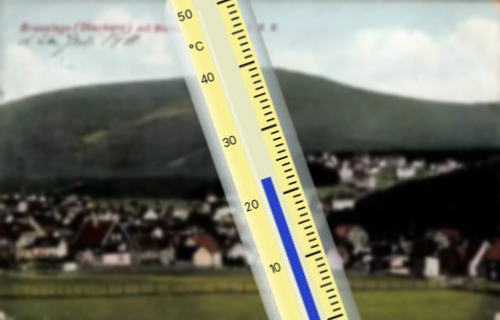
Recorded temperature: 23 °C
